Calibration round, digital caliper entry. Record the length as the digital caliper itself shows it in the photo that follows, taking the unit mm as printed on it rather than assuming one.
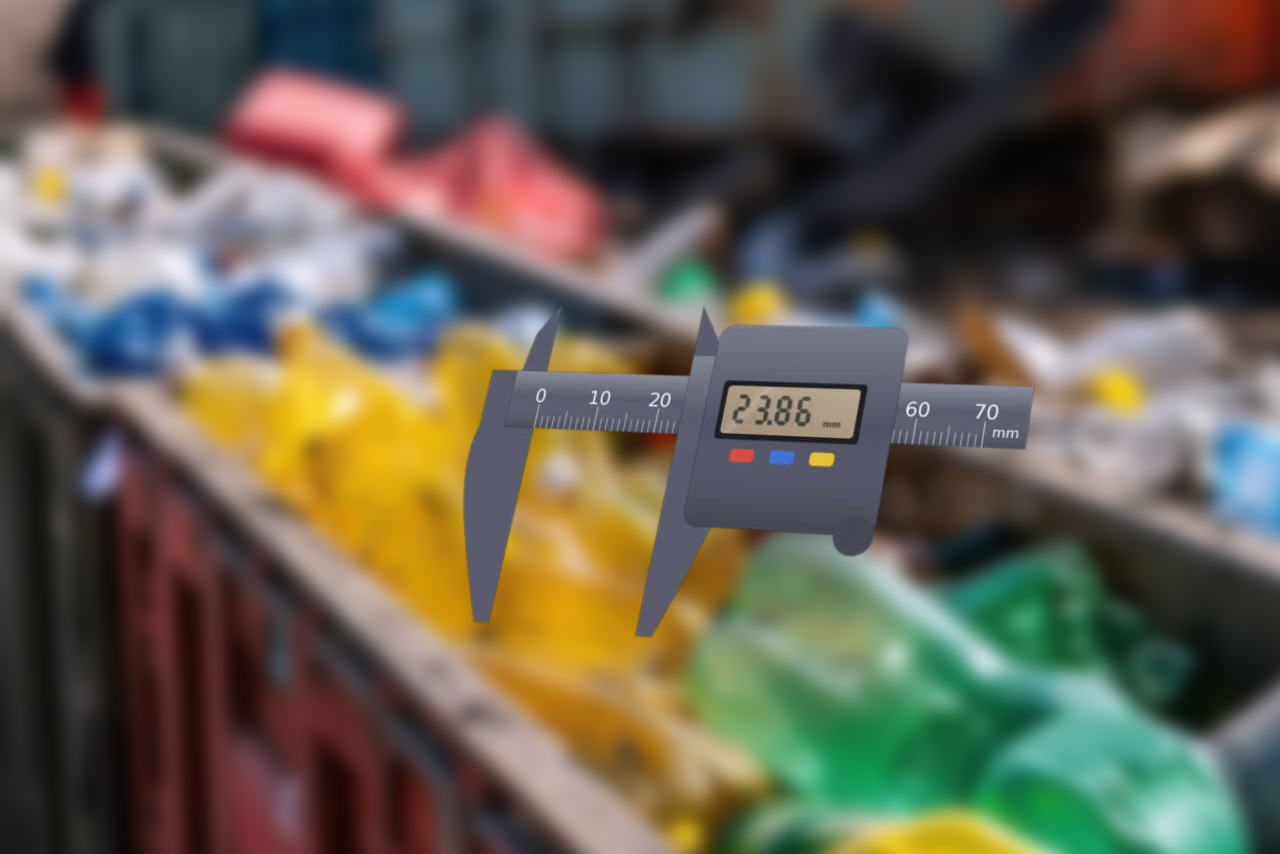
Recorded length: 23.86 mm
